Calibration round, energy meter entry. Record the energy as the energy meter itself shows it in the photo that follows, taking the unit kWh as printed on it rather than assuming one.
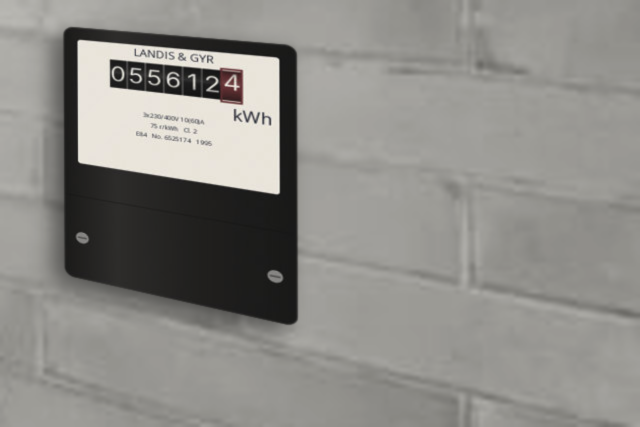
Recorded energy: 55612.4 kWh
